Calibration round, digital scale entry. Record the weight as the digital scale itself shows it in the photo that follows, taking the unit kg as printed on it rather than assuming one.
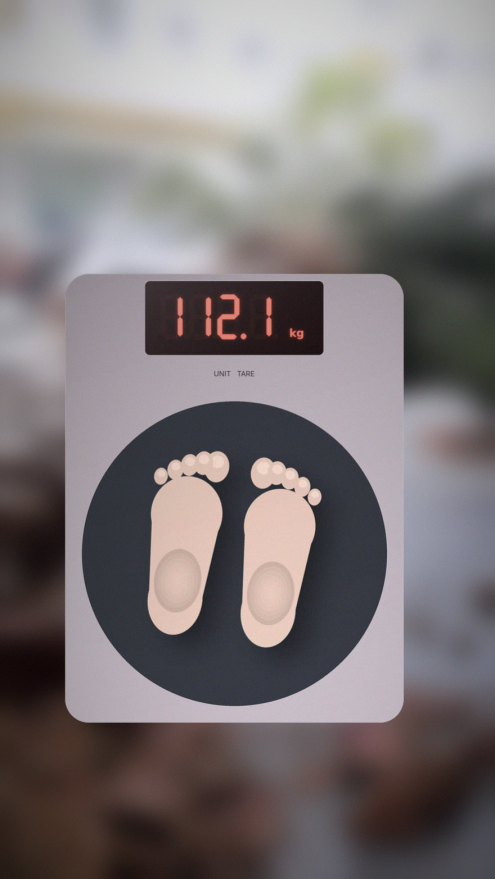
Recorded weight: 112.1 kg
